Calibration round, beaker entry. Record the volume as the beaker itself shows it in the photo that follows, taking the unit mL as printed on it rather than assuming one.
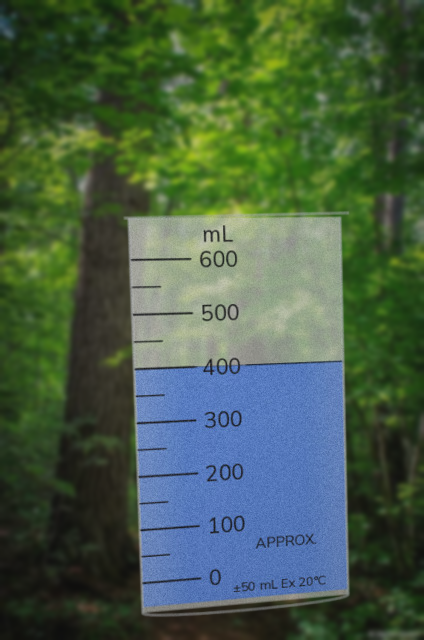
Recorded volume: 400 mL
